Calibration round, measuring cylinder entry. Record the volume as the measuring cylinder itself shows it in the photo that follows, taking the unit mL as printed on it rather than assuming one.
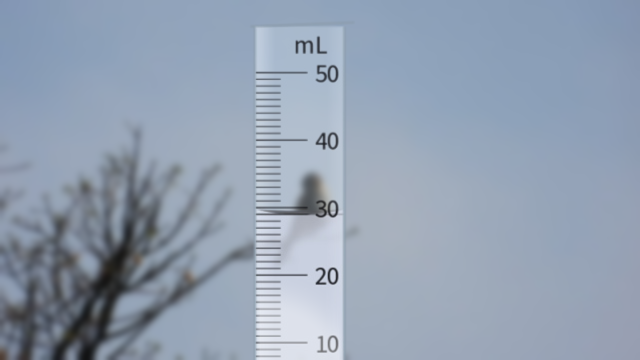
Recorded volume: 29 mL
